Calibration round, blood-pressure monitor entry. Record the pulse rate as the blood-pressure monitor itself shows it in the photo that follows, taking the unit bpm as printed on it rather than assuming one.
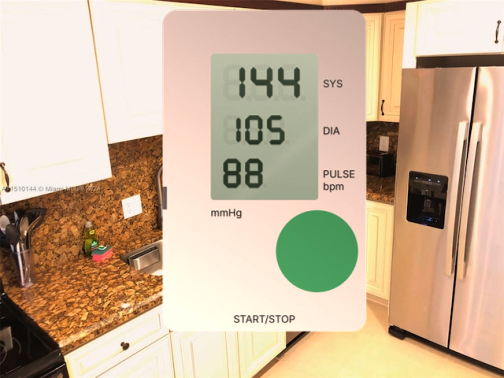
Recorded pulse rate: 88 bpm
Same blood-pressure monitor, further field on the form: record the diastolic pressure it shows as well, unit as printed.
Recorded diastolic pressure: 105 mmHg
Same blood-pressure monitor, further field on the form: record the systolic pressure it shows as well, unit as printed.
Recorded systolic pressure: 144 mmHg
